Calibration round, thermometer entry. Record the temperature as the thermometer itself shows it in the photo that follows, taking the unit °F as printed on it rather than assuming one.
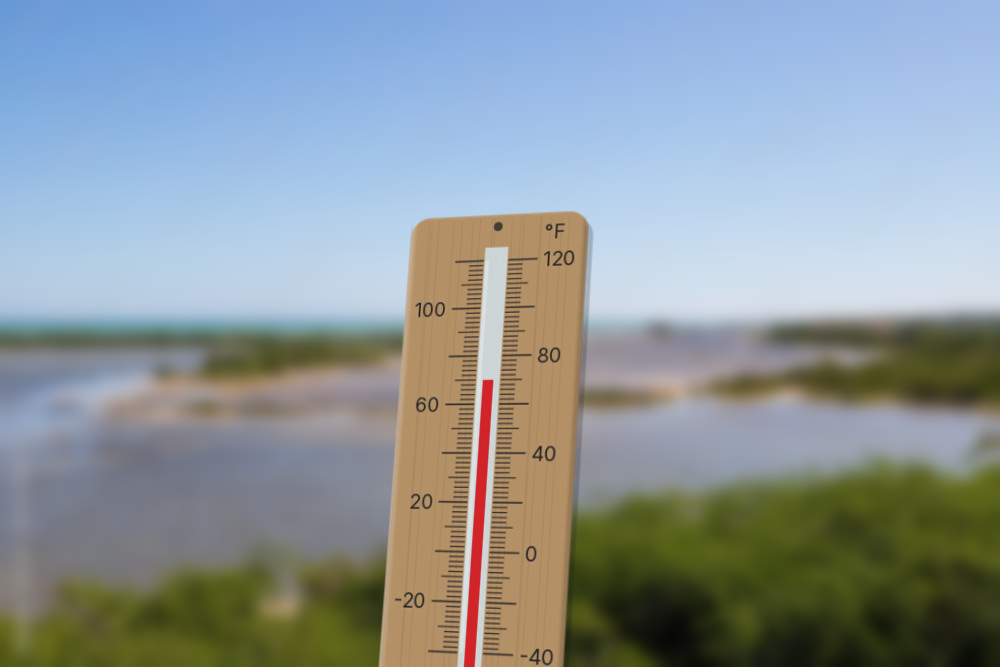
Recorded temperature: 70 °F
